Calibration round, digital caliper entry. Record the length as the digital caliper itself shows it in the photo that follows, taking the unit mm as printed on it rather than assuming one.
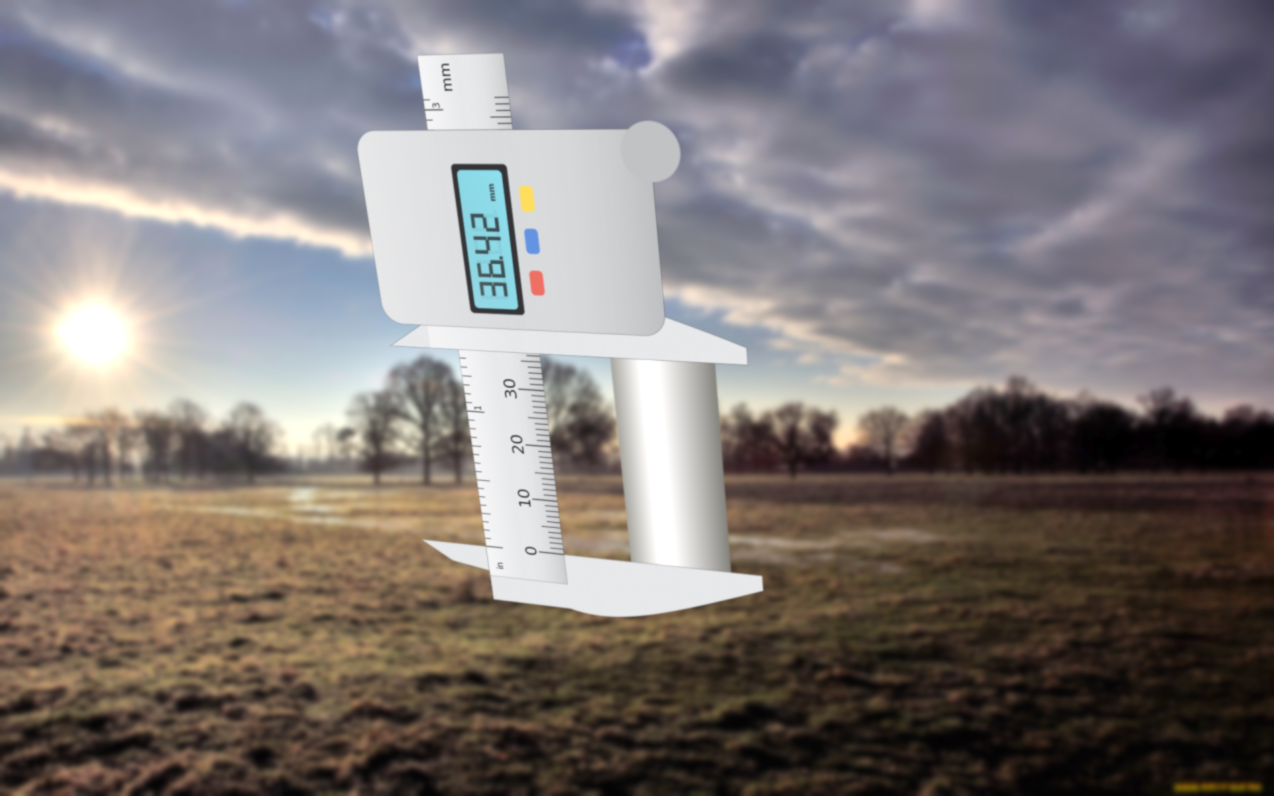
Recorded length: 36.42 mm
